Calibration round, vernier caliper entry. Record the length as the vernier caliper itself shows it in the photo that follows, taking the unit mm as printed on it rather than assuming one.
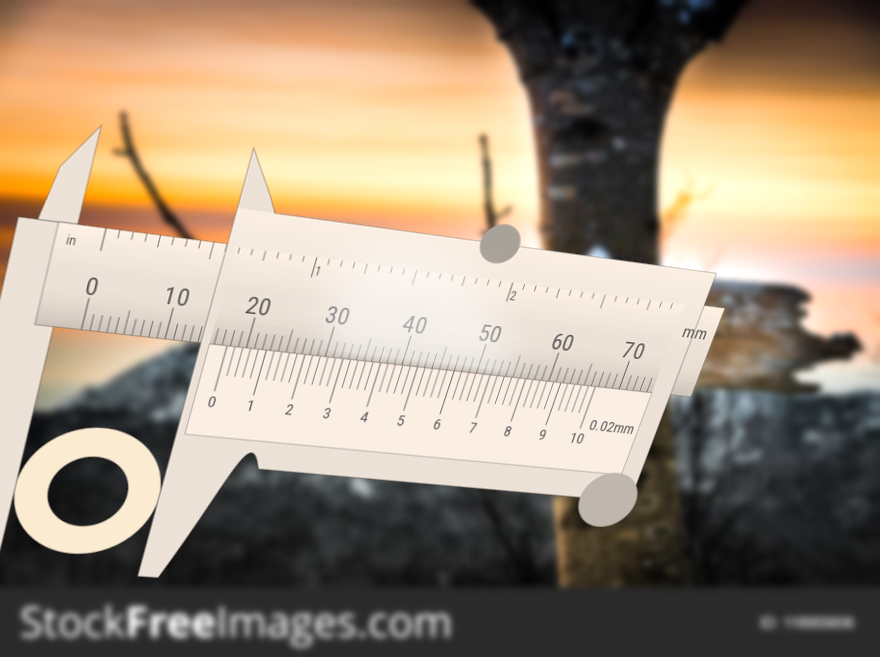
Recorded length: 17.6 mm
